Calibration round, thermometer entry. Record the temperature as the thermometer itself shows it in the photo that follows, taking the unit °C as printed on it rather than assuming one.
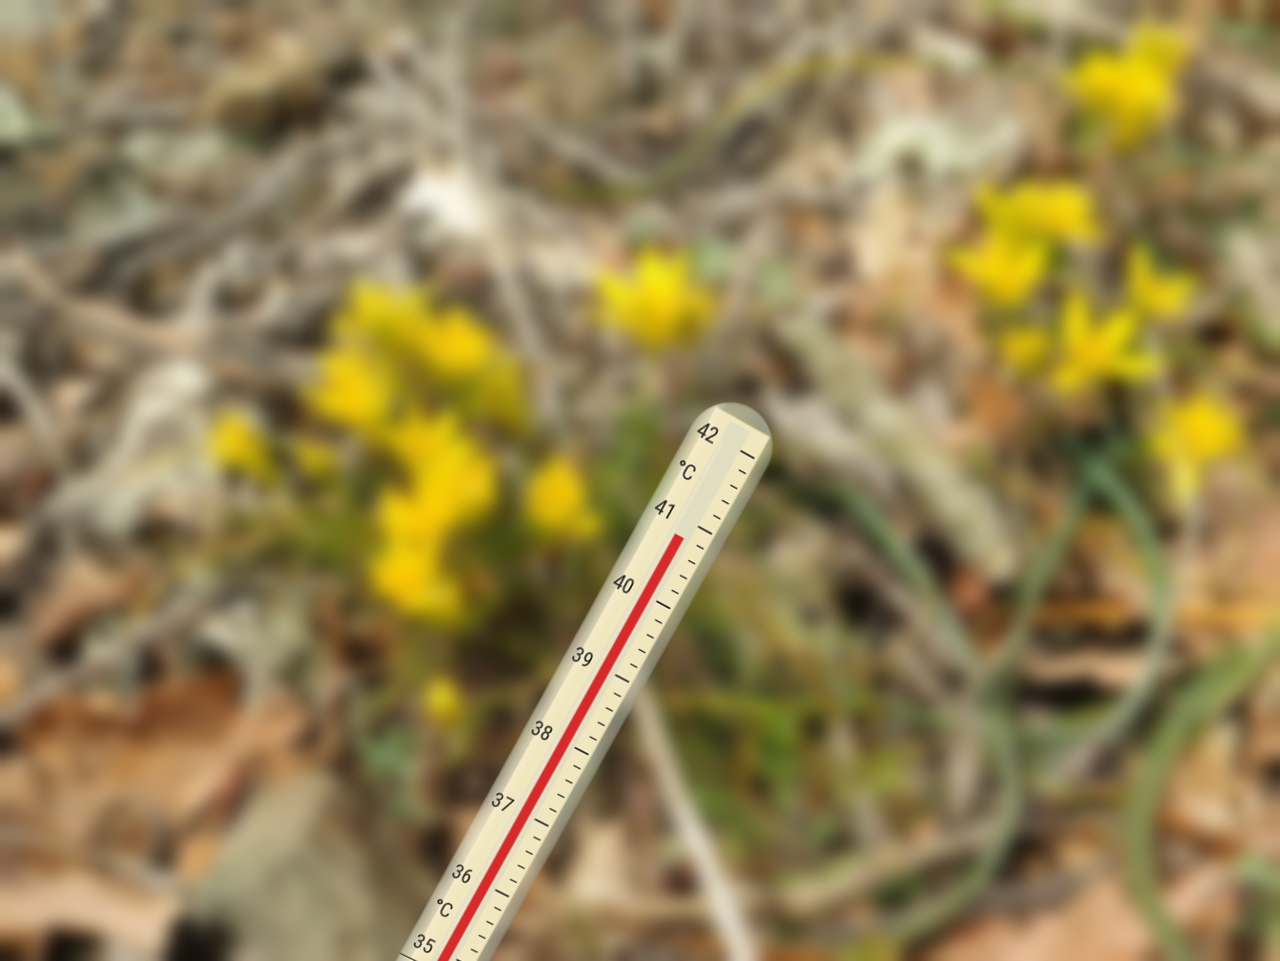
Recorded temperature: 40.8 °C
